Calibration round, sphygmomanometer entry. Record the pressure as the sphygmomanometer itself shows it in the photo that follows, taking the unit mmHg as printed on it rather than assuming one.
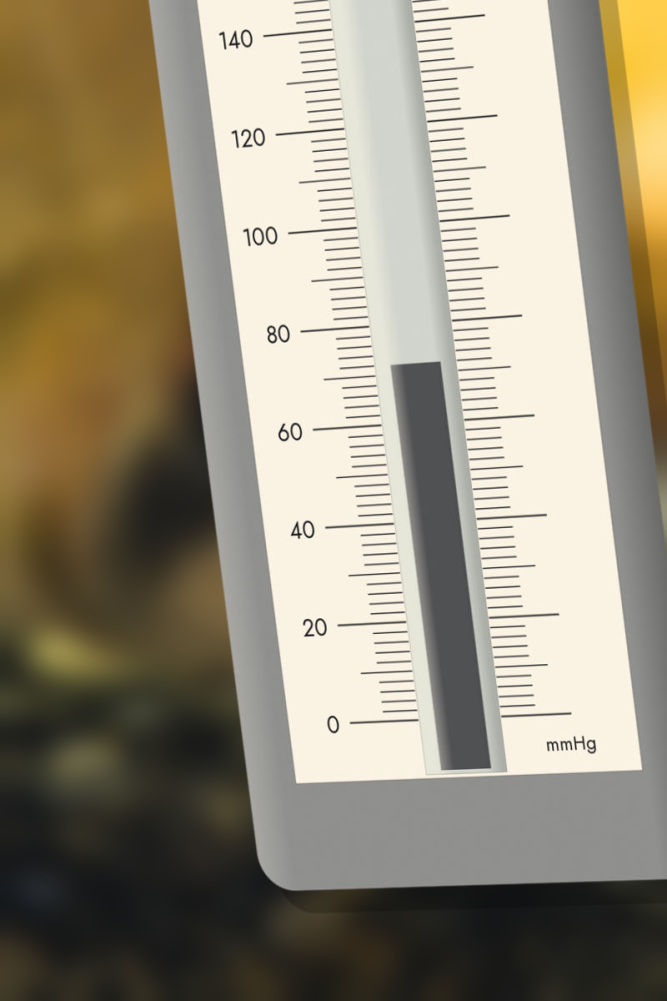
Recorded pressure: 72 mmHg
